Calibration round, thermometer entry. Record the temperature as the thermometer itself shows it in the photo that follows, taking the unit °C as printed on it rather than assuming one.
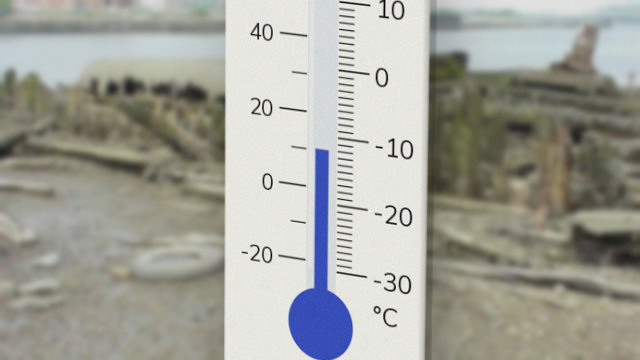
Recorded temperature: -12 °C
